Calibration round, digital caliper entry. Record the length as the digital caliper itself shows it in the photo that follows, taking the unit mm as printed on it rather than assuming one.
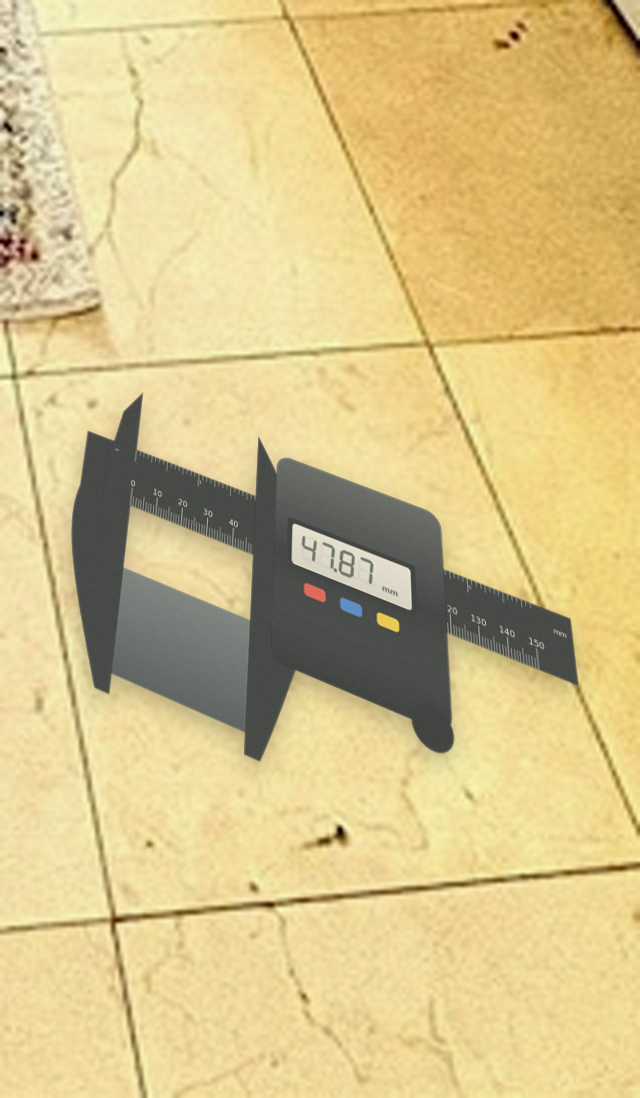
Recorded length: 47.87 mm
